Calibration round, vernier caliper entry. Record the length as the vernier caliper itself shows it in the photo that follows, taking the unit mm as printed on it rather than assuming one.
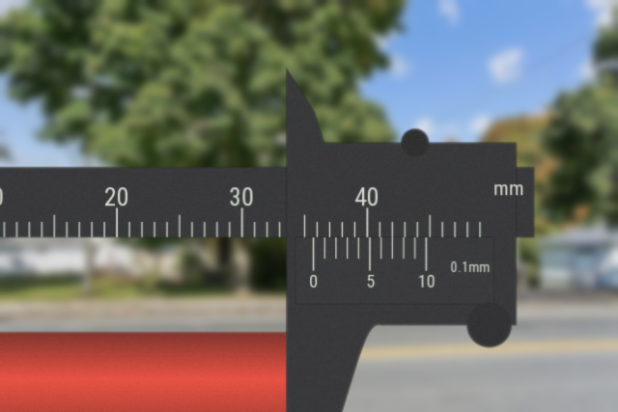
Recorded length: 35.7 mm
